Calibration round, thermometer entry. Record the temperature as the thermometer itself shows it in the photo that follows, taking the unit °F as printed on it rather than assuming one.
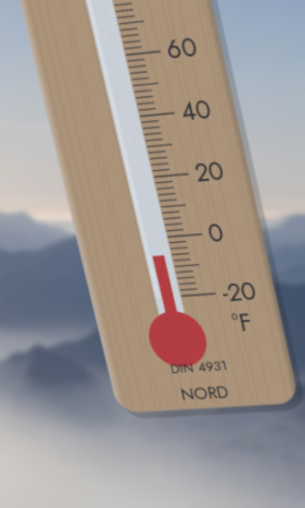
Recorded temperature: -6 °F
